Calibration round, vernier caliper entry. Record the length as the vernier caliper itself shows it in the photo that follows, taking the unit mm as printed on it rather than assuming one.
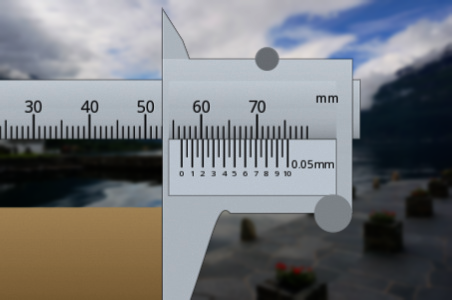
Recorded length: 56.5 mm
